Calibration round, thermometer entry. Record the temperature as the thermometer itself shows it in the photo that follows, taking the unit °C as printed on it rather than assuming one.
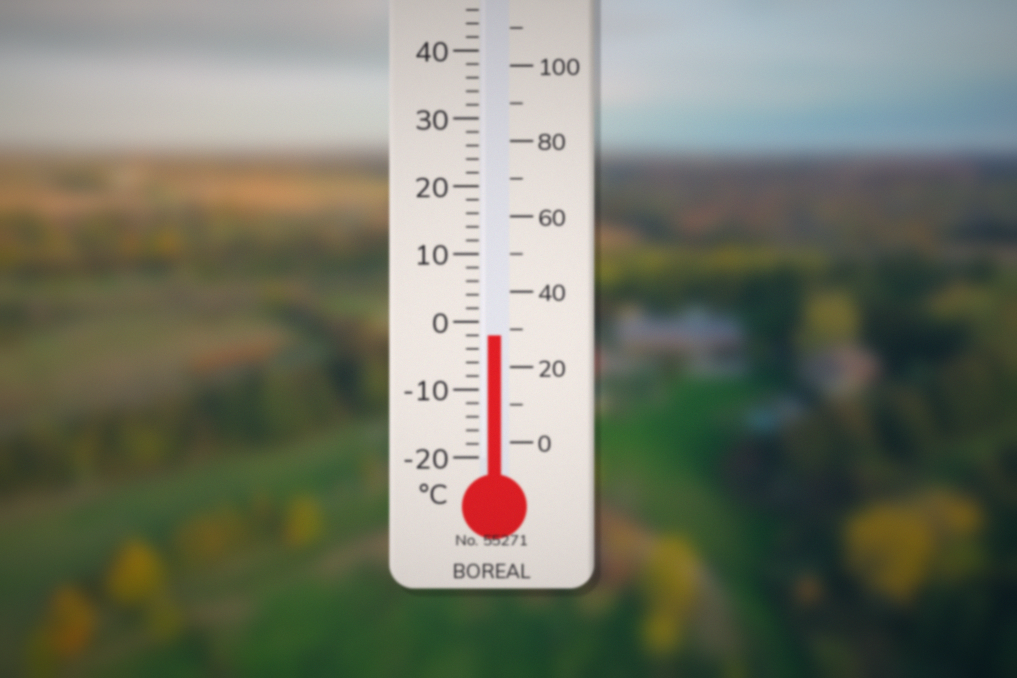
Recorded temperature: -2 °C
